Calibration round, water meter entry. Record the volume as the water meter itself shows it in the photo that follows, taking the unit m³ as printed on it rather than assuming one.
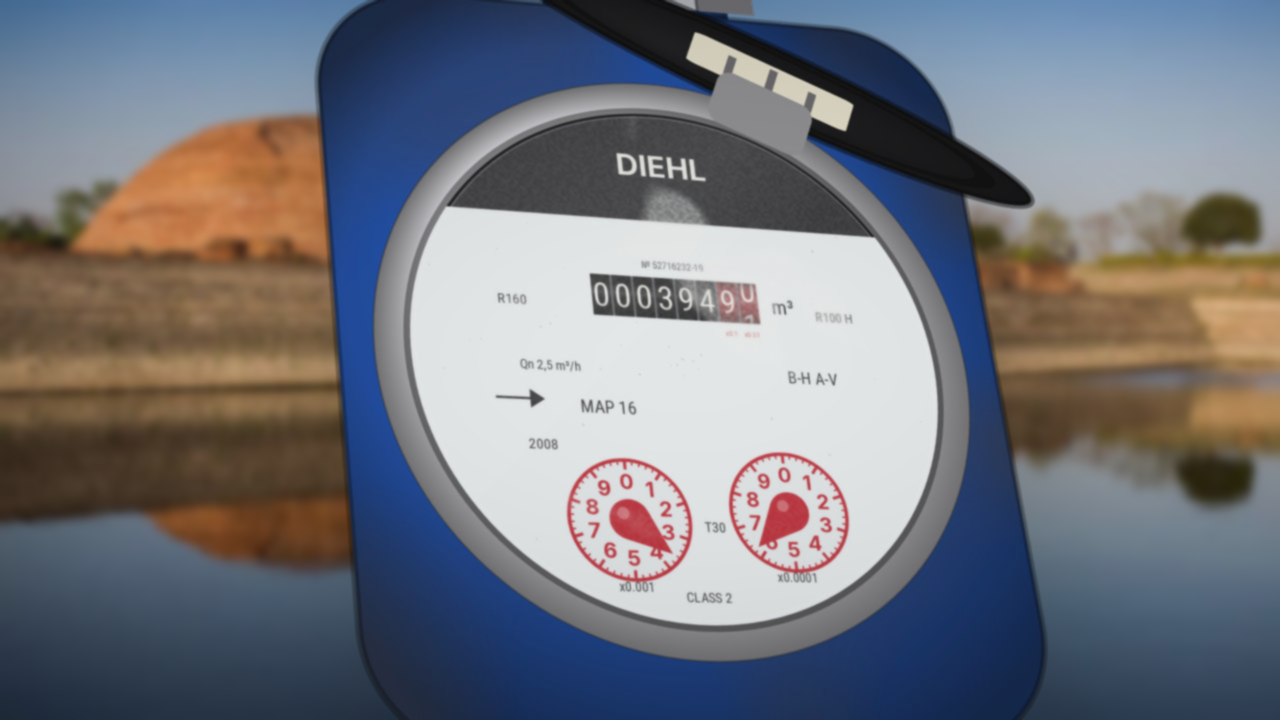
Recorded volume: 394.9036 m³
